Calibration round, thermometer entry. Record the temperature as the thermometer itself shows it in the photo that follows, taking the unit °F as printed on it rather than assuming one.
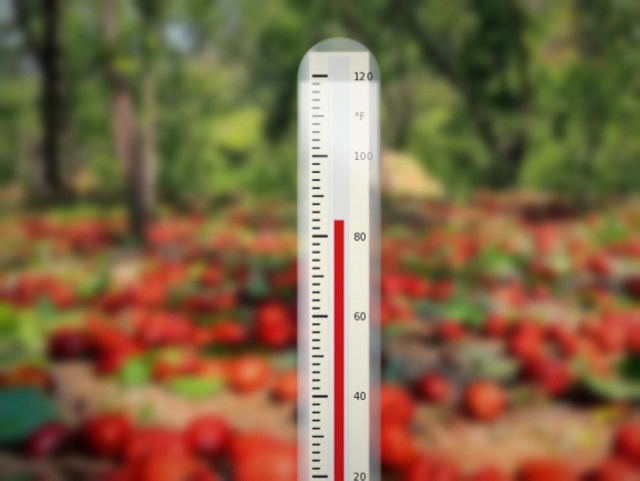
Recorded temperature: 84 °F
